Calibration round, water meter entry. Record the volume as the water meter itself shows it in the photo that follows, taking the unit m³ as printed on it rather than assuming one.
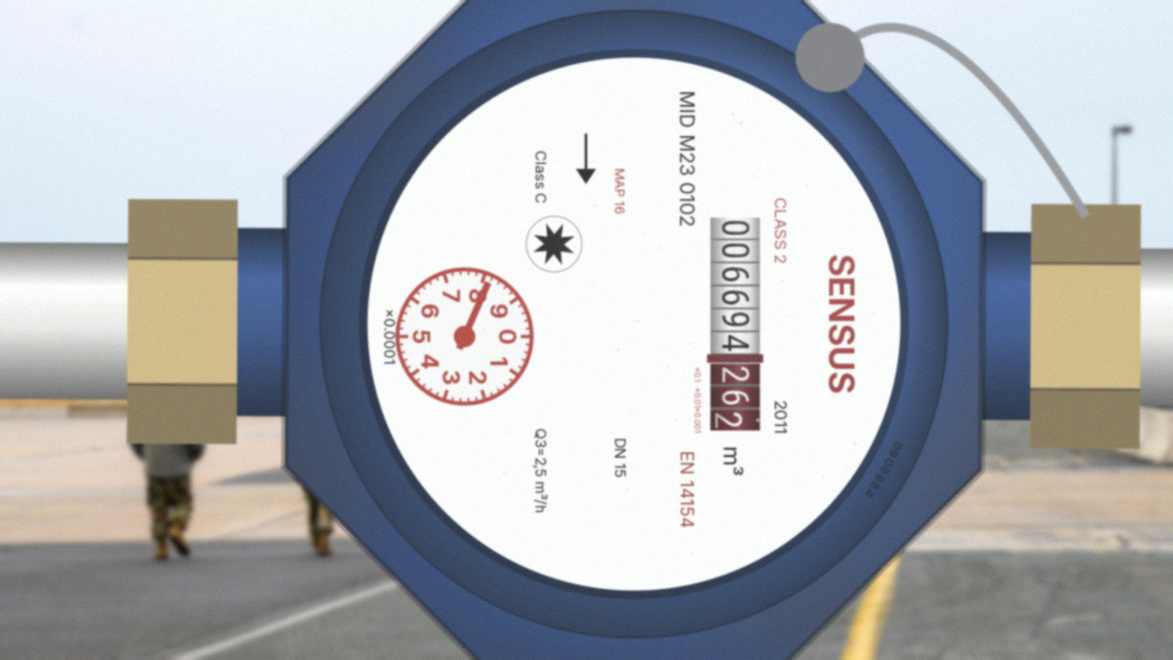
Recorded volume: 6694.2618 m³
